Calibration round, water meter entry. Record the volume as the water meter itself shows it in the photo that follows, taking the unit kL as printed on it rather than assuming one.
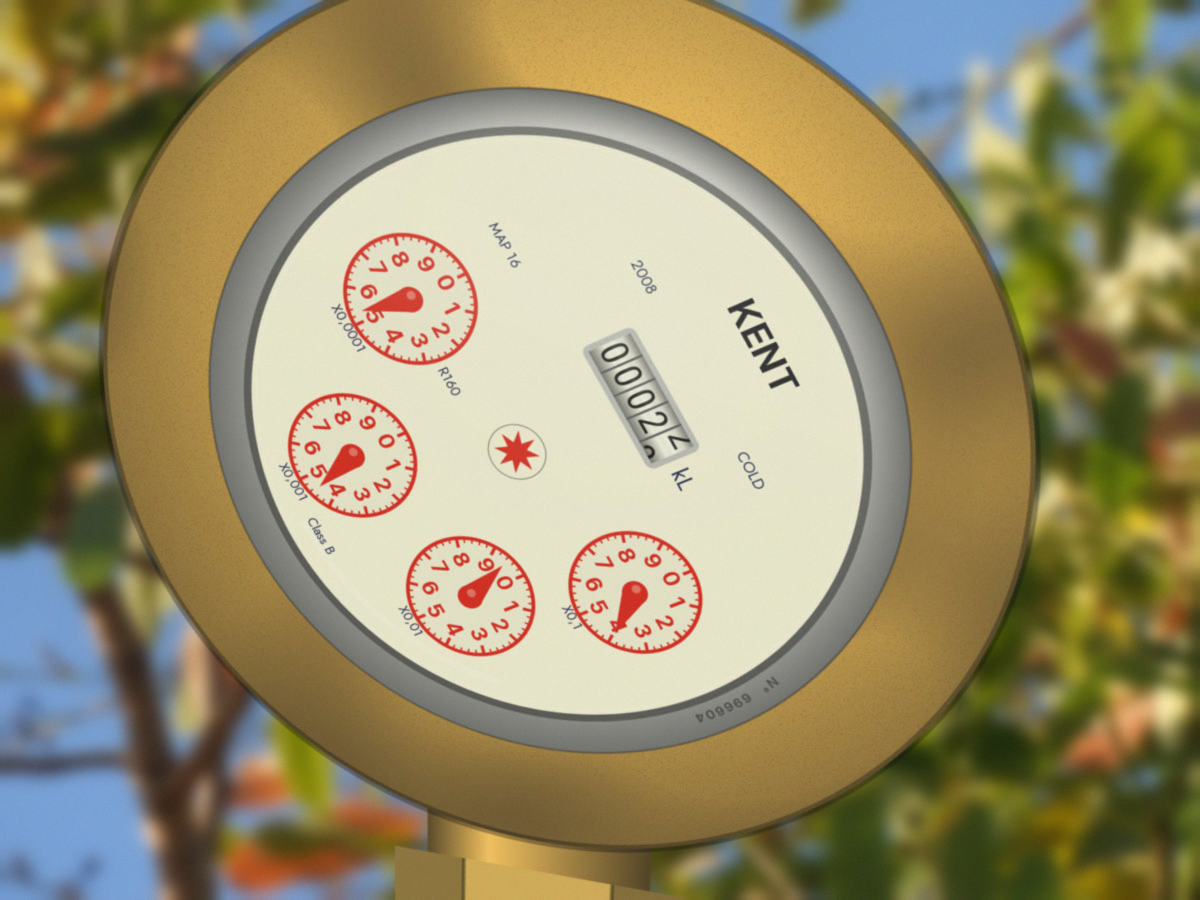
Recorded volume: 22.3945 kL
